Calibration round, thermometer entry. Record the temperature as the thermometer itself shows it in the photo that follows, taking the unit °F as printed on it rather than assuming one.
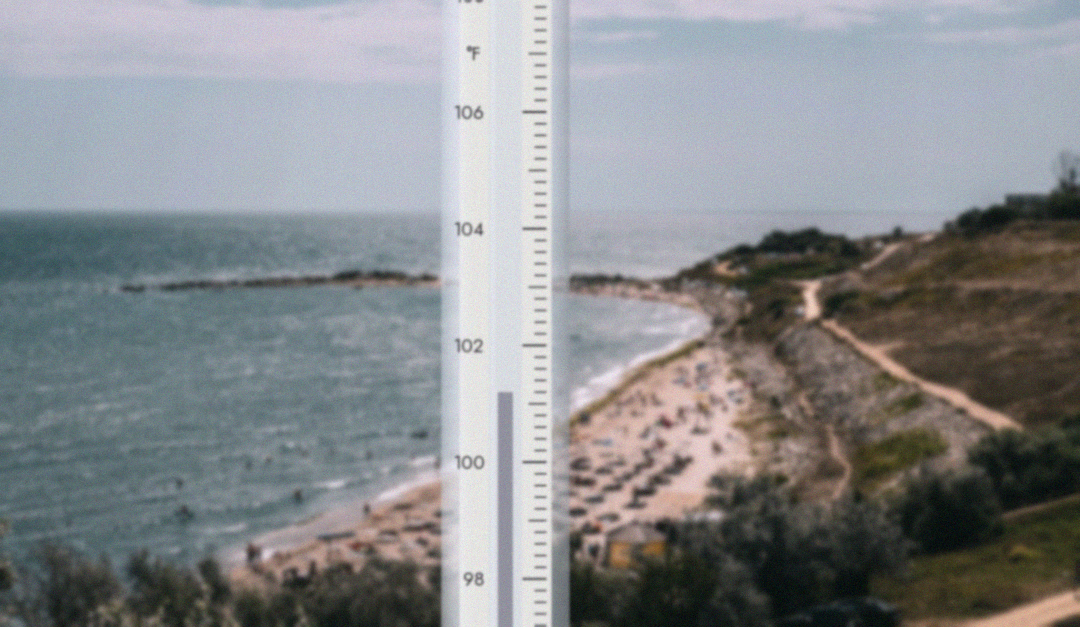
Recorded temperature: 101.2 °F
